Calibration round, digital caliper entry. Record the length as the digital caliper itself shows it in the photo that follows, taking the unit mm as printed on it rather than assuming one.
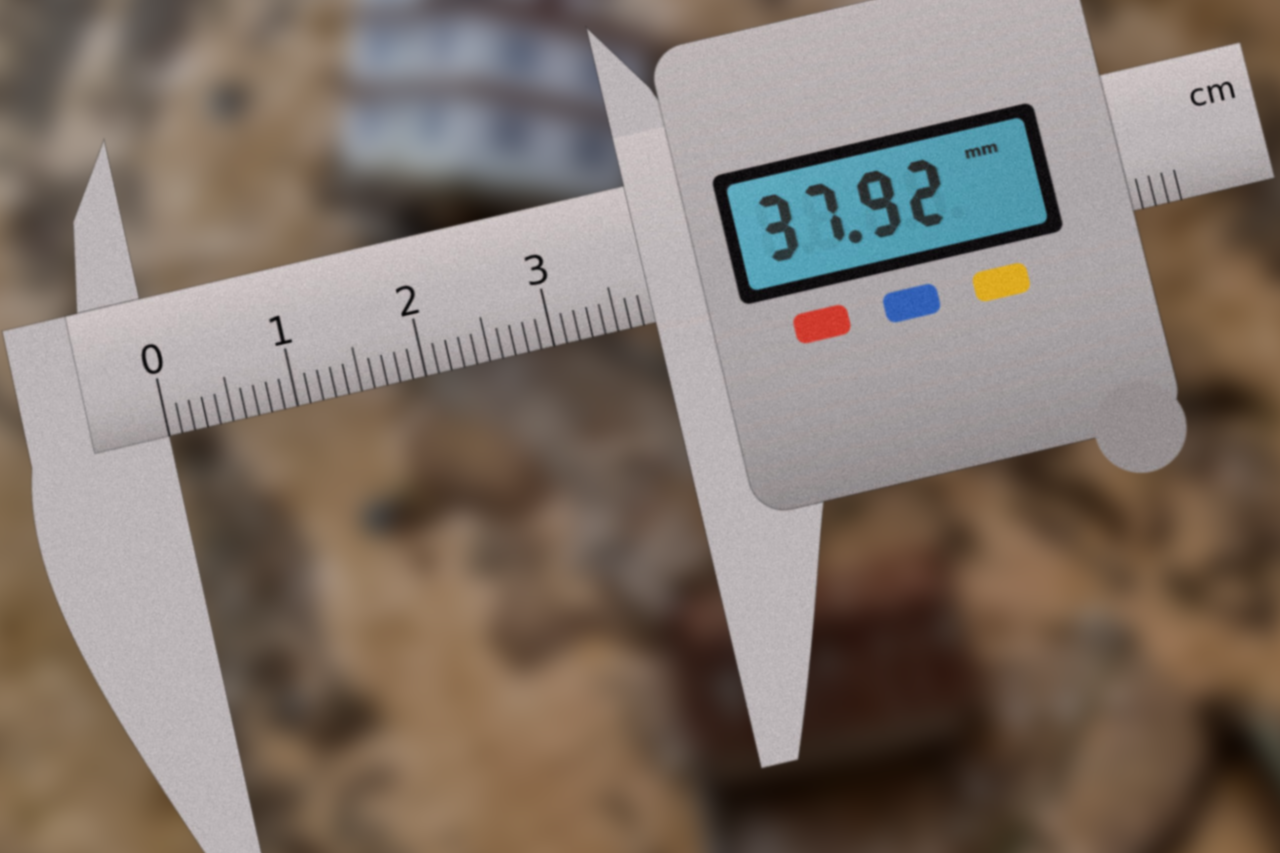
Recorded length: 37.92 mm
